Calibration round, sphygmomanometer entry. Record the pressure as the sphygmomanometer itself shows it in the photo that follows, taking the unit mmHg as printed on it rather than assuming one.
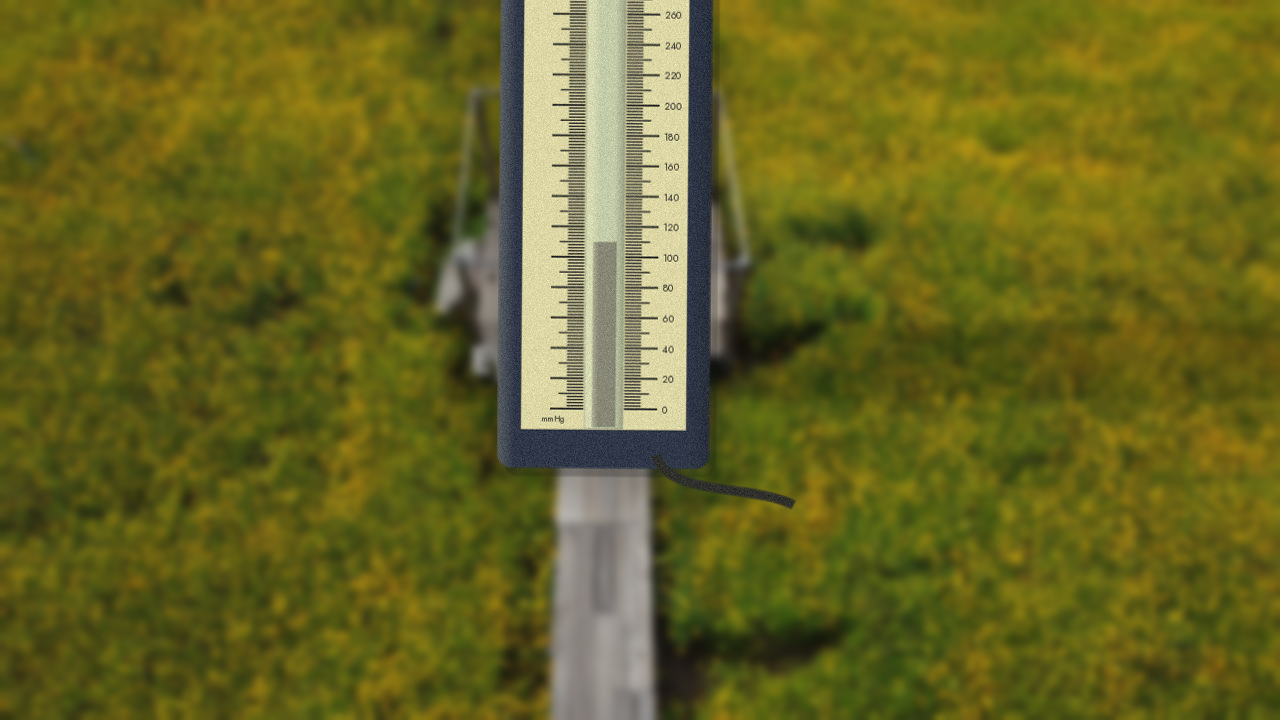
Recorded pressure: 110 mmHg
